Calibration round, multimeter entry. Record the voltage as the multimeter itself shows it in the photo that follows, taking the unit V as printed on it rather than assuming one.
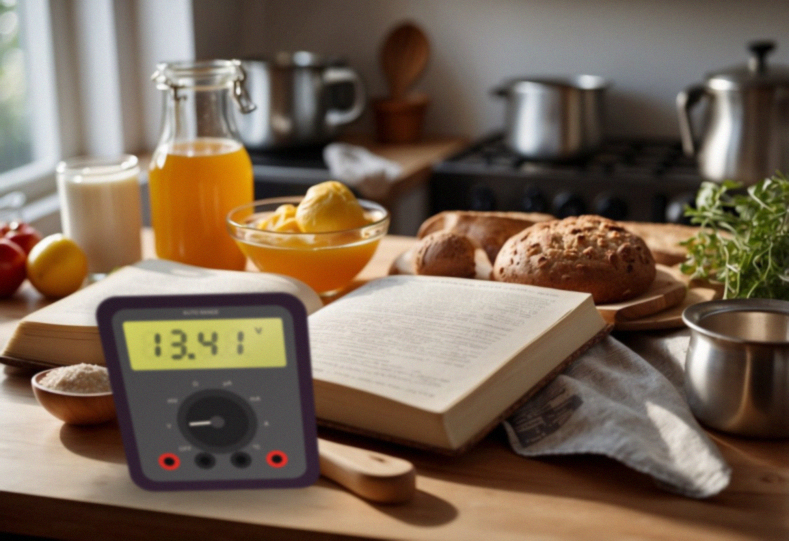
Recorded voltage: 13.41 V
